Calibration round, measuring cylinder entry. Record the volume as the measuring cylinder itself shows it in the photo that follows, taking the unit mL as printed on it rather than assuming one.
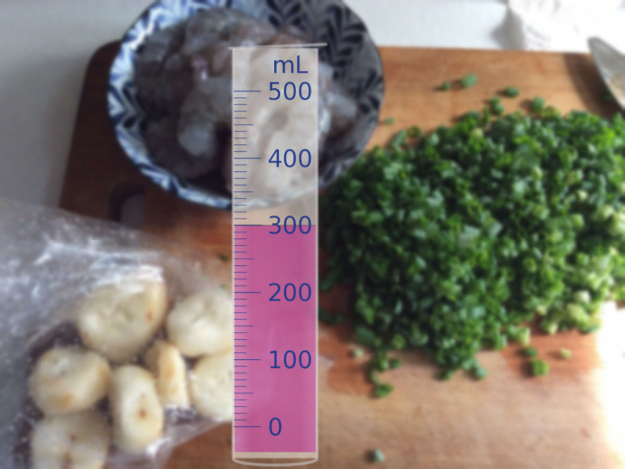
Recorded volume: 300 mL
